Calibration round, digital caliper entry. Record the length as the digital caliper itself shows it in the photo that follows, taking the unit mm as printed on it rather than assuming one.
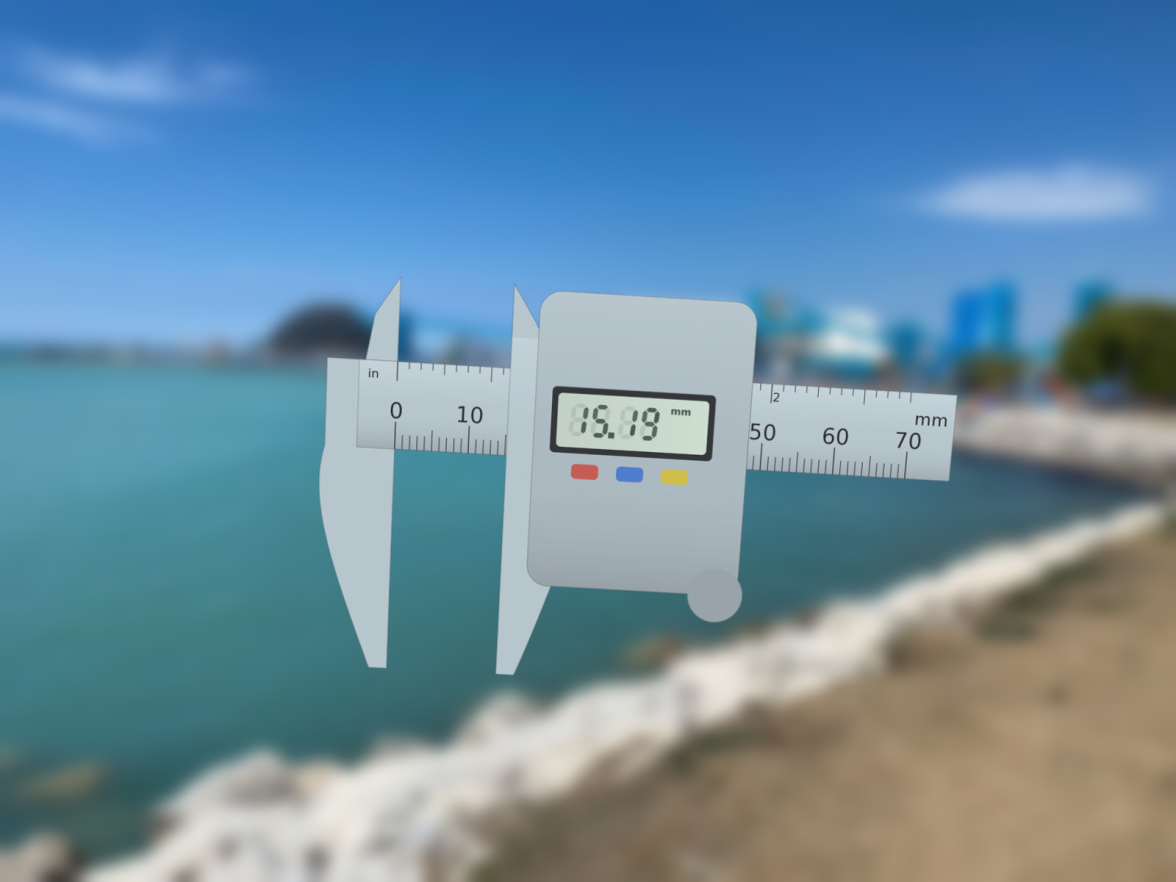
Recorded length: 15.19 mm
